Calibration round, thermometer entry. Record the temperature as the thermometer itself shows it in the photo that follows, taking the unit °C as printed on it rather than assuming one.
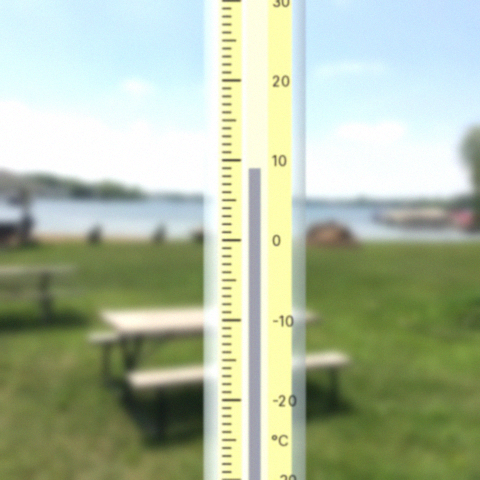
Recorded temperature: 9 °C
